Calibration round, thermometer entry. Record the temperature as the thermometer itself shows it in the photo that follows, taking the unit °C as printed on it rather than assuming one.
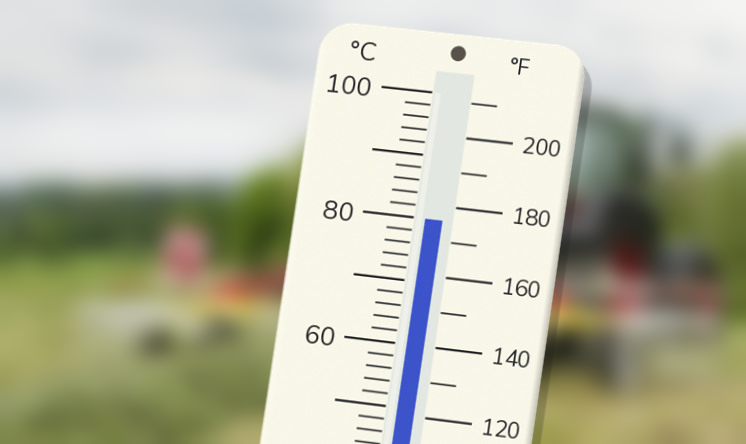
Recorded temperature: 80 °C
